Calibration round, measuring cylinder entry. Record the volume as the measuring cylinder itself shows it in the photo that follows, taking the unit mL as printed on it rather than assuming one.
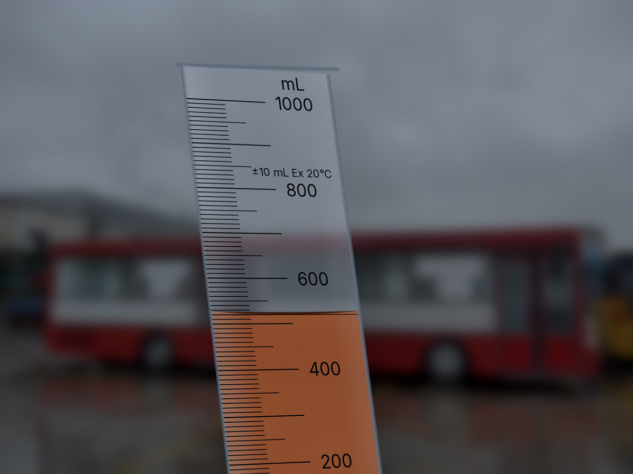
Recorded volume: 520 mL
